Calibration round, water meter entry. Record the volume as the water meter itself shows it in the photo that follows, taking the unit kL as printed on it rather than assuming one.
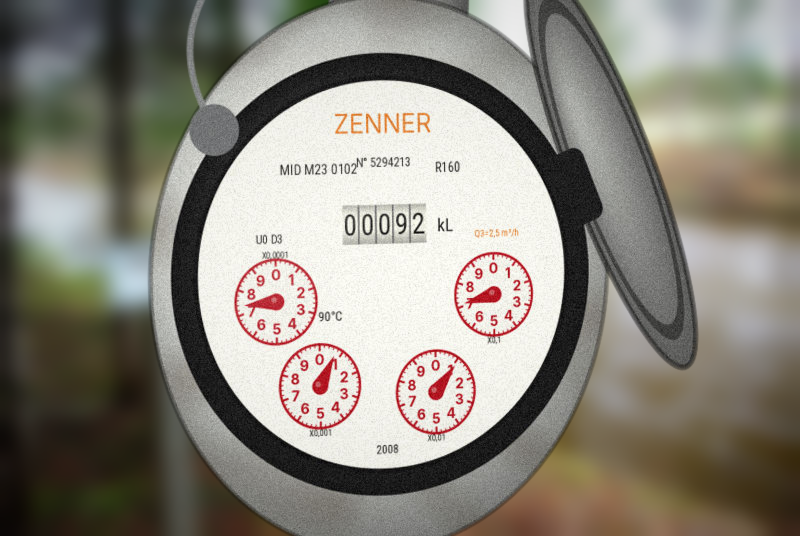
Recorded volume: 92.7107 kL
